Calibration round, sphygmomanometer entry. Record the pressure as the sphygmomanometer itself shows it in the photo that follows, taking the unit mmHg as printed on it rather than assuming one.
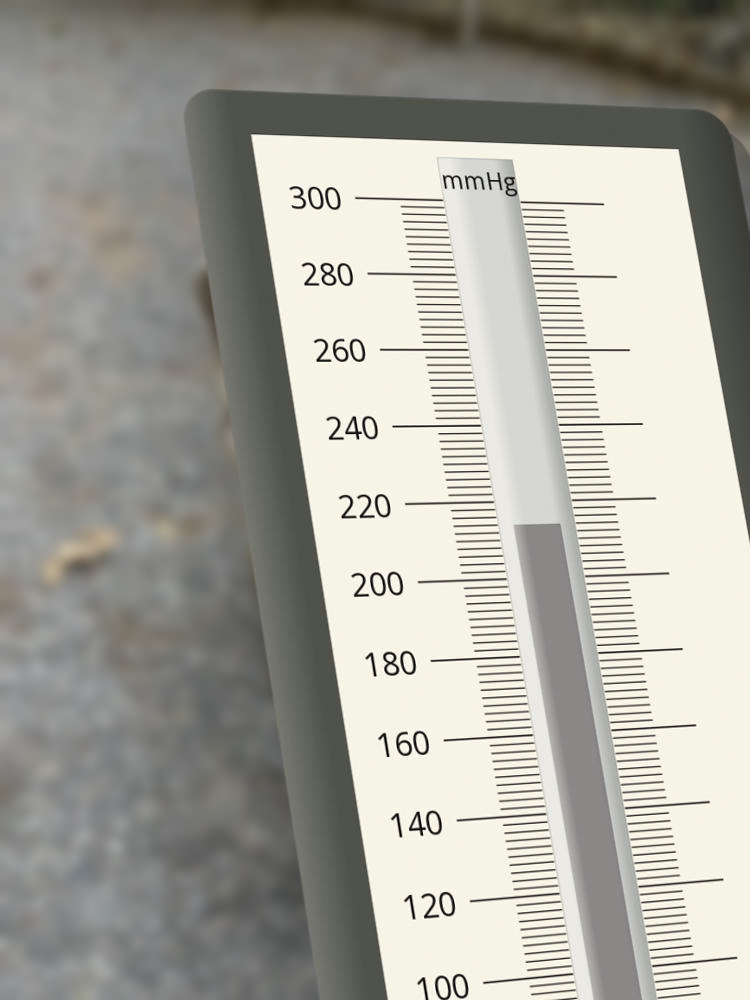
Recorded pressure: 214 mmHg
